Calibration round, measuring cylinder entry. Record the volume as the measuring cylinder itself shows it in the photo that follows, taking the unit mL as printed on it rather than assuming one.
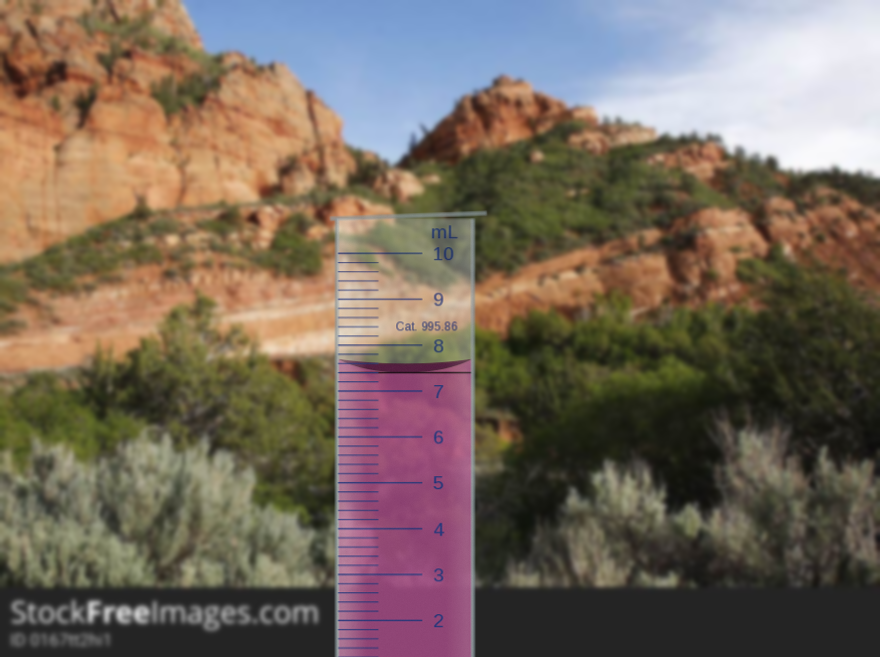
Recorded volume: 7.4 mL
